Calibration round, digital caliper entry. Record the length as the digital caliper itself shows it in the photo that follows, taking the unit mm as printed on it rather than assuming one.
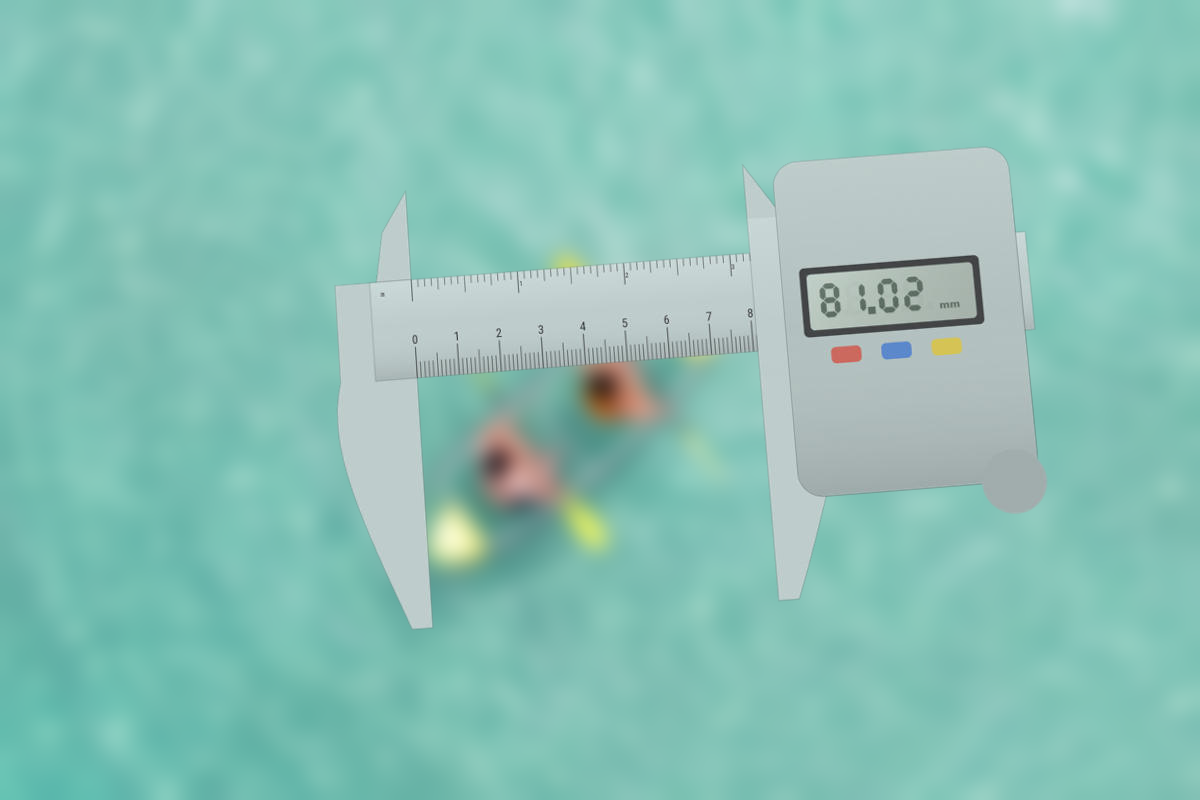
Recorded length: 81.02 mm
